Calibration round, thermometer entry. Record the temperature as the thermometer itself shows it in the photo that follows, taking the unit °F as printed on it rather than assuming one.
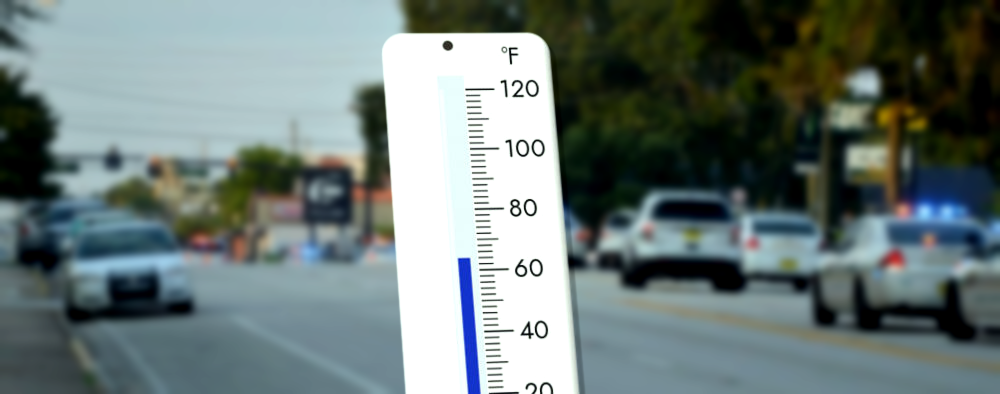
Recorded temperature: 64 °F
